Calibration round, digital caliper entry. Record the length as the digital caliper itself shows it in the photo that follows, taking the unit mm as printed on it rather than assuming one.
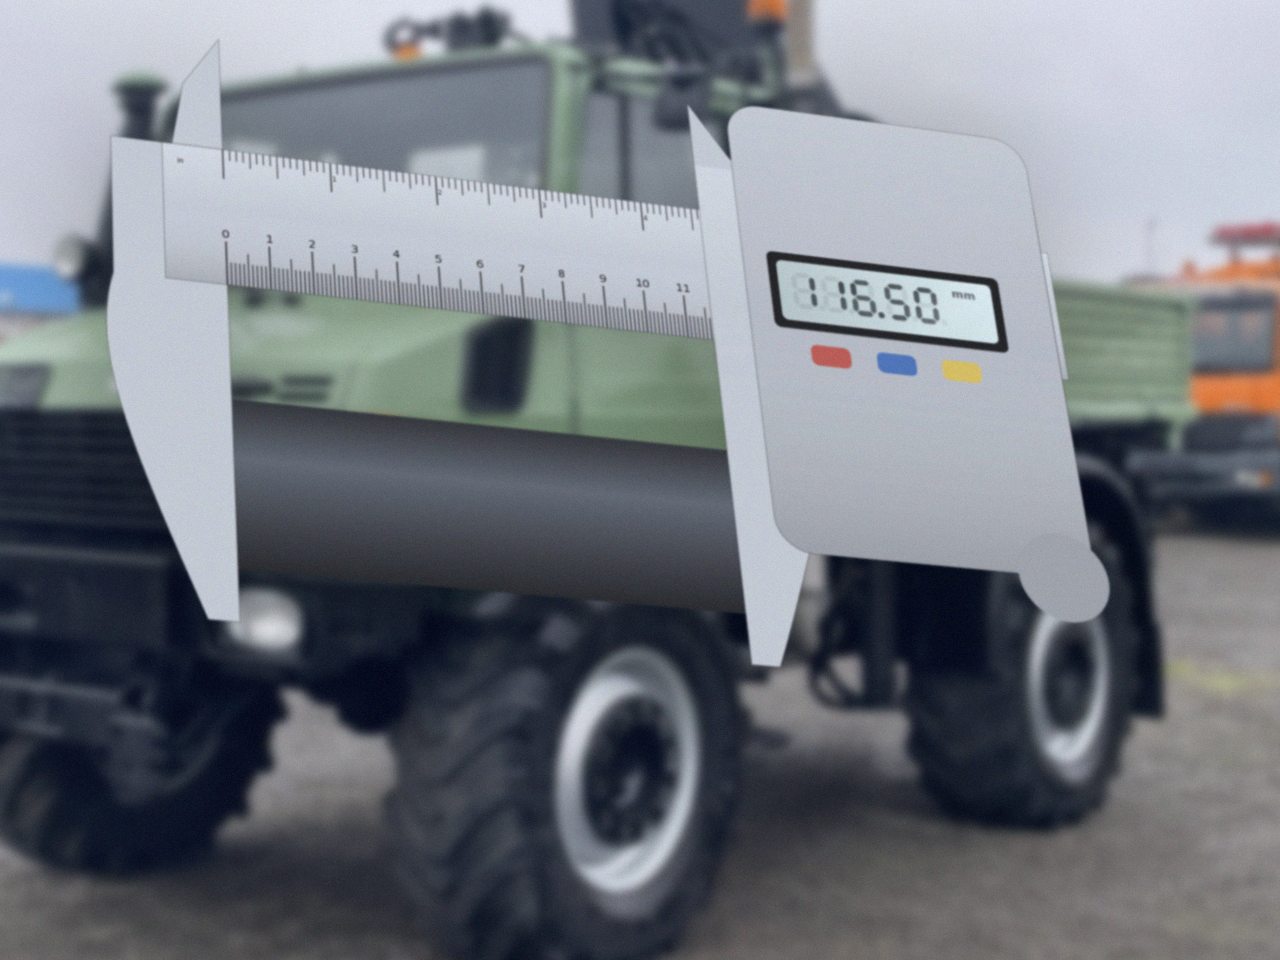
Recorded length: 116.50 mm
